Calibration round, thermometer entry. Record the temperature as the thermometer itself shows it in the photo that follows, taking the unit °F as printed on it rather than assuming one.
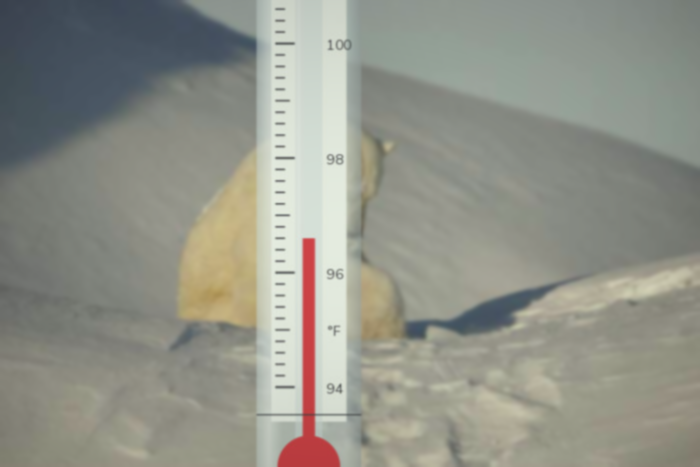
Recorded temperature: 96.6 °F
